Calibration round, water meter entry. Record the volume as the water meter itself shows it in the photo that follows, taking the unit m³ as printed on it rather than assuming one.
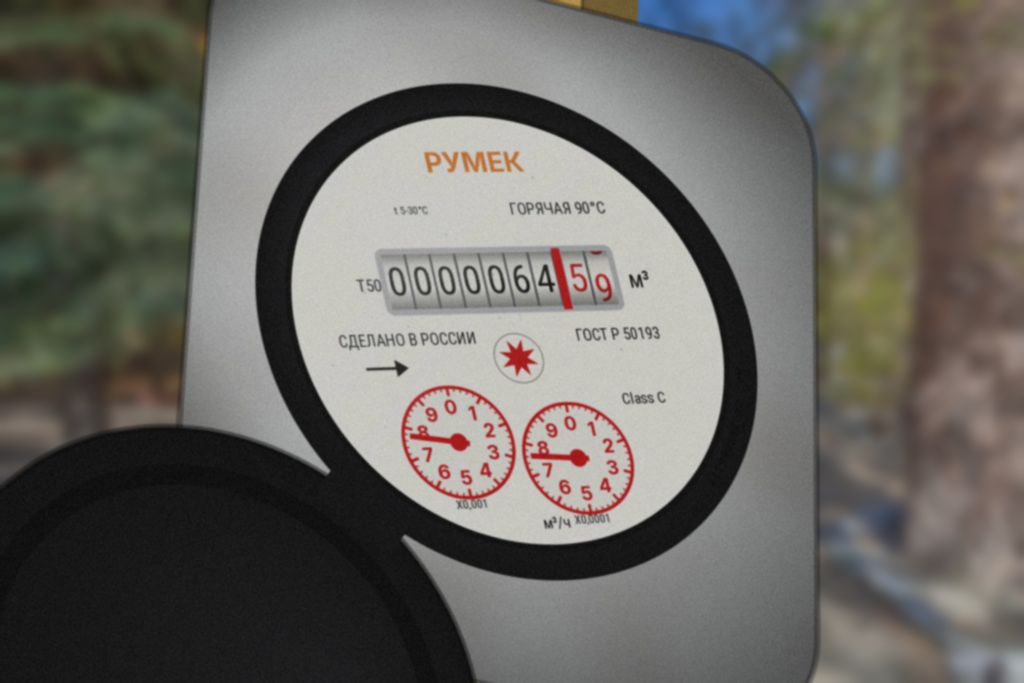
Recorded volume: 64.5877 m³
